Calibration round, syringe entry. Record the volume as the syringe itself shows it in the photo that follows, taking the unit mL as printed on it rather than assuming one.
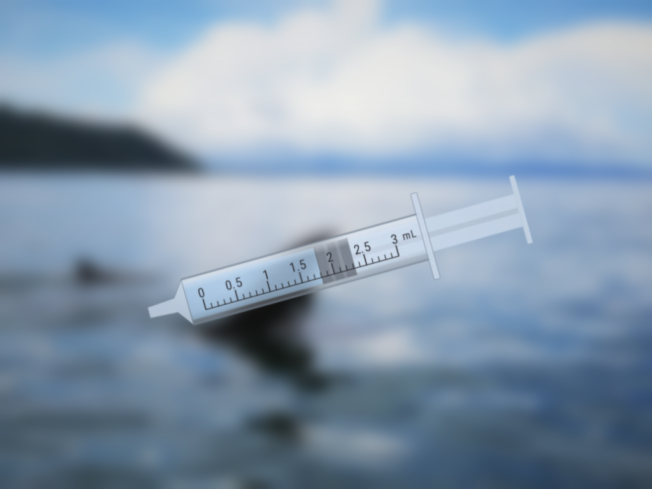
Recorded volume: 1.8 mL
